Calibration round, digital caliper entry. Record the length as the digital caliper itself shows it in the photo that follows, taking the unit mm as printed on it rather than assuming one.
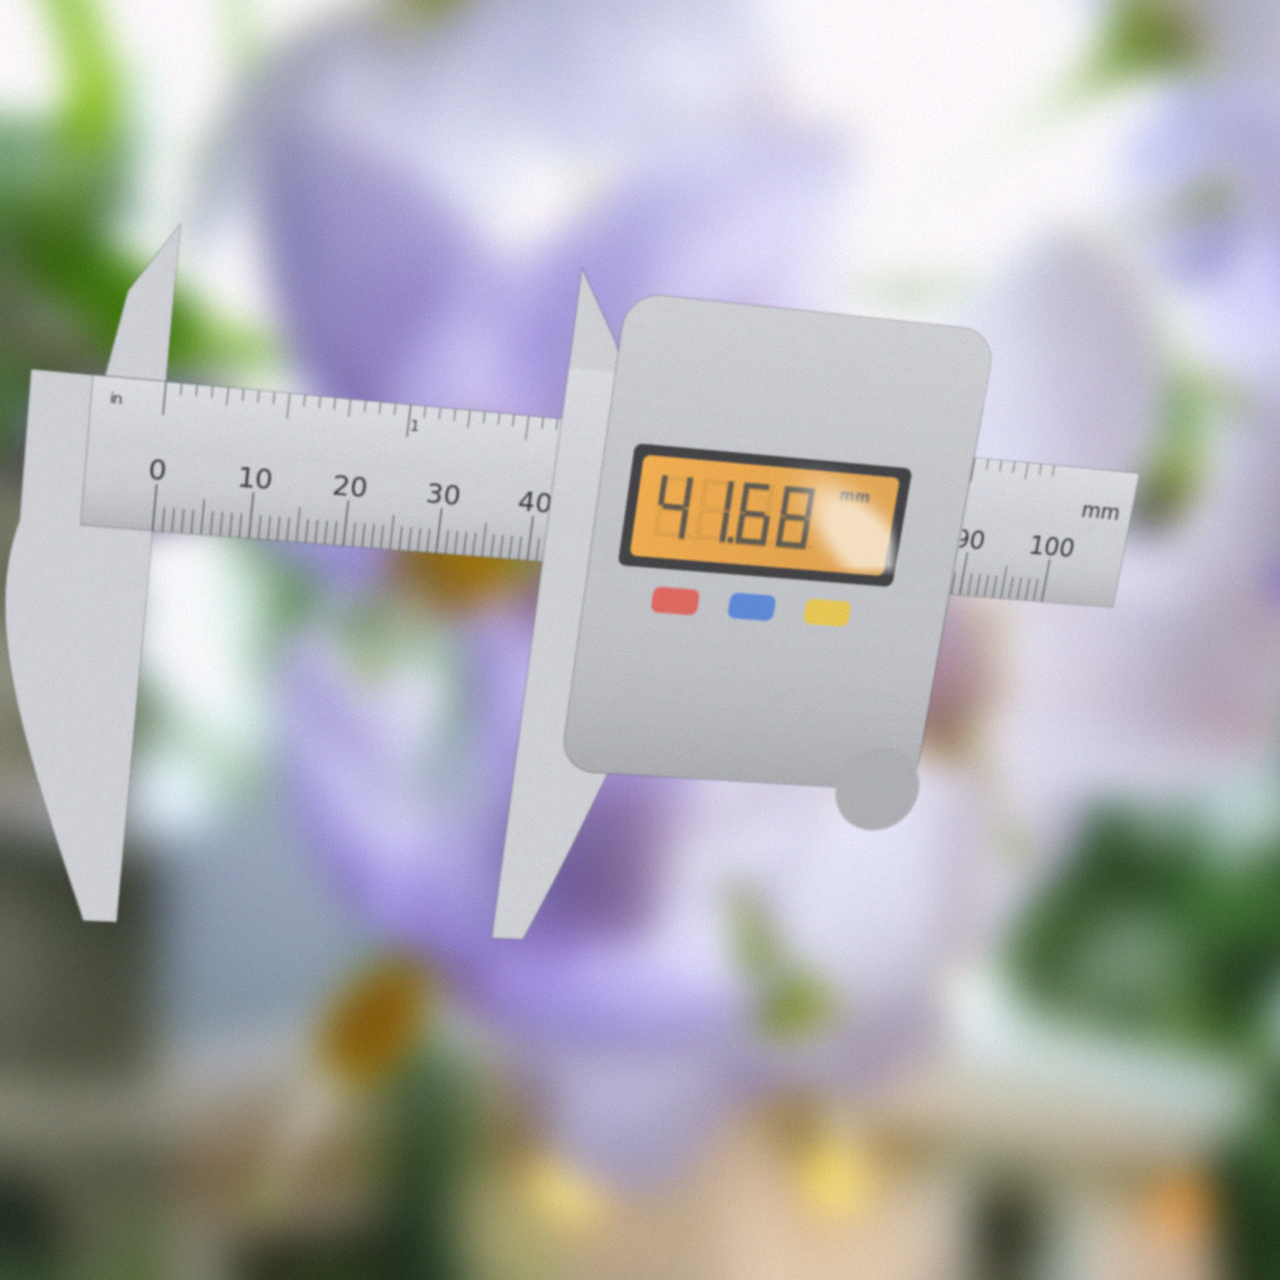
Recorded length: 41.68 mm
